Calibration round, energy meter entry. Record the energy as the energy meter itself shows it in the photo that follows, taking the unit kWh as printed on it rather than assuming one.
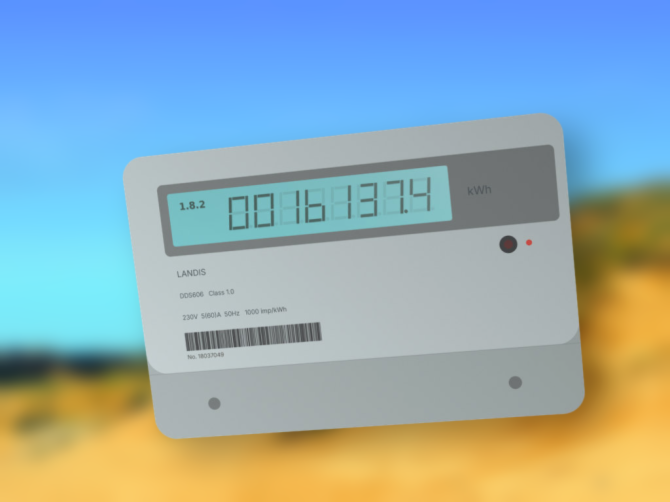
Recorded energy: 16137.4 kWh
